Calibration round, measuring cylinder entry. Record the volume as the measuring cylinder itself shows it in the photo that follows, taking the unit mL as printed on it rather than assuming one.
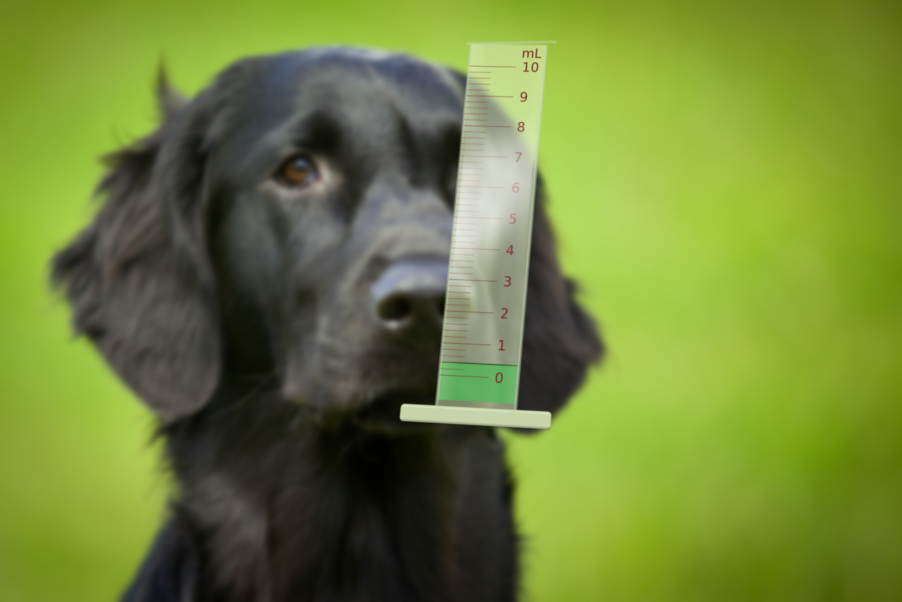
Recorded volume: 0.4 mL
